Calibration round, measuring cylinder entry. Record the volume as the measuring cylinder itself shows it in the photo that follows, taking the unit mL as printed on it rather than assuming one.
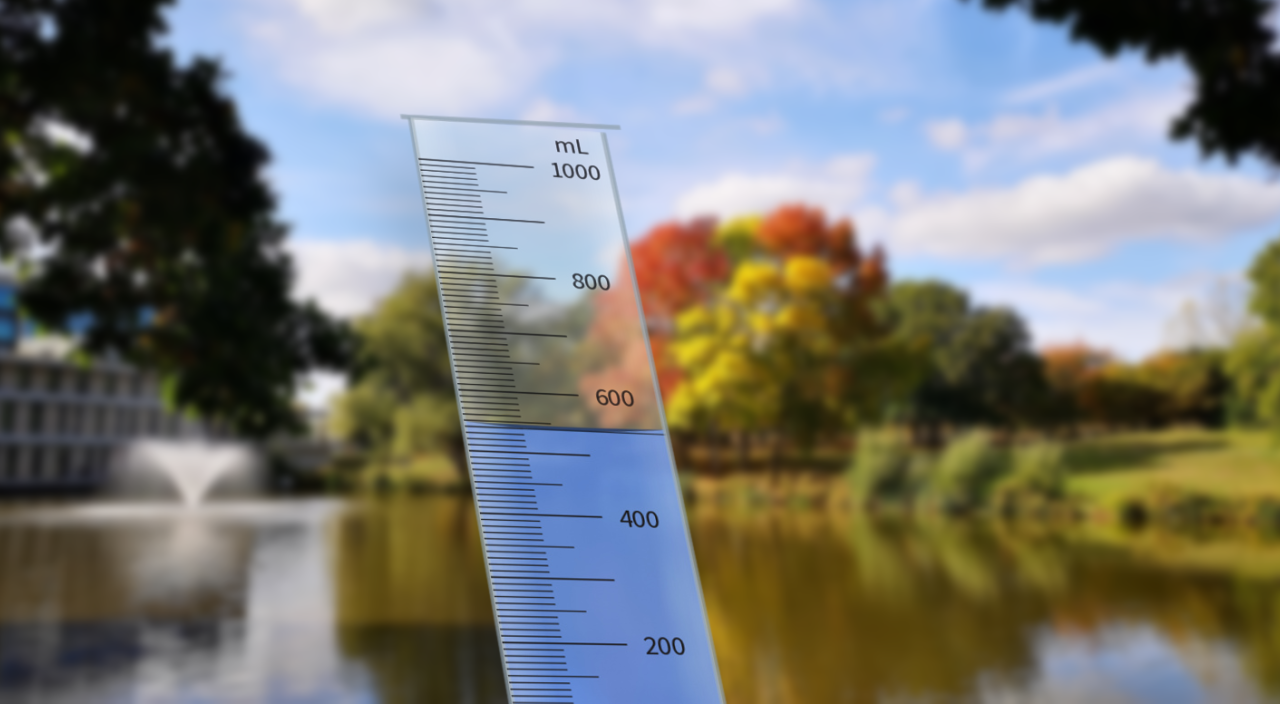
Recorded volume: 540 mL
